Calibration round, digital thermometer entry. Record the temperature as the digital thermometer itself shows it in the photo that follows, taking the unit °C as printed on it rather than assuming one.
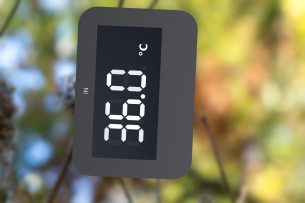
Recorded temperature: 36.0 °C
